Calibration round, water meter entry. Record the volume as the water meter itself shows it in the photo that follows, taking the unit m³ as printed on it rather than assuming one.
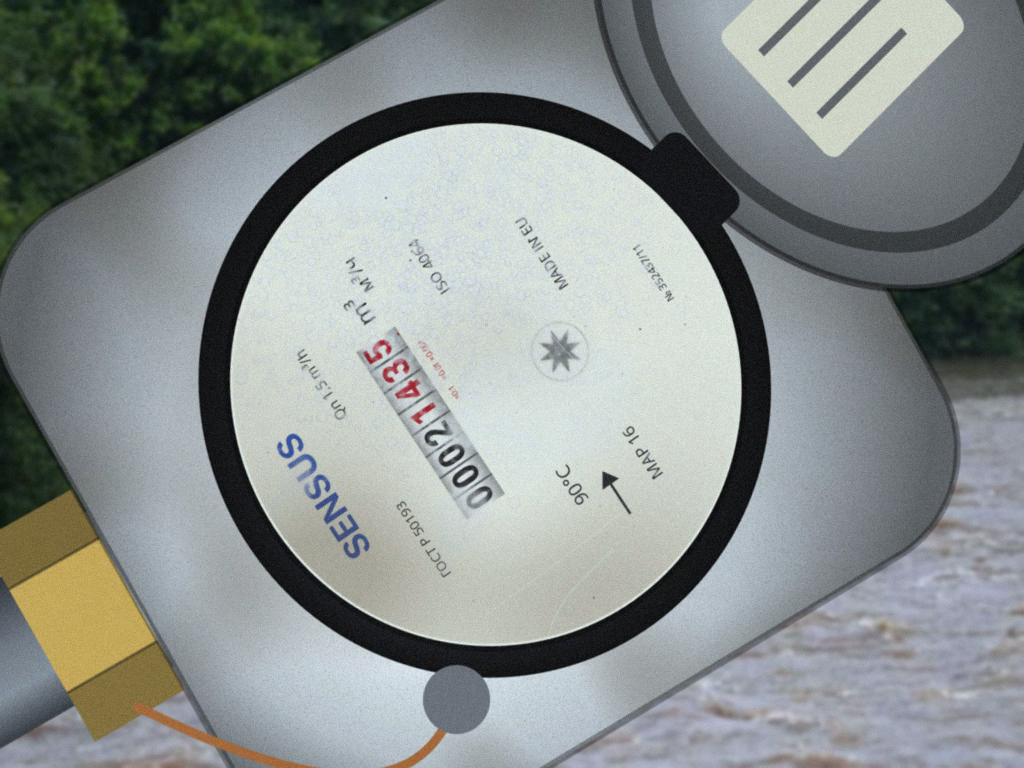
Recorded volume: 2.1435 m³
